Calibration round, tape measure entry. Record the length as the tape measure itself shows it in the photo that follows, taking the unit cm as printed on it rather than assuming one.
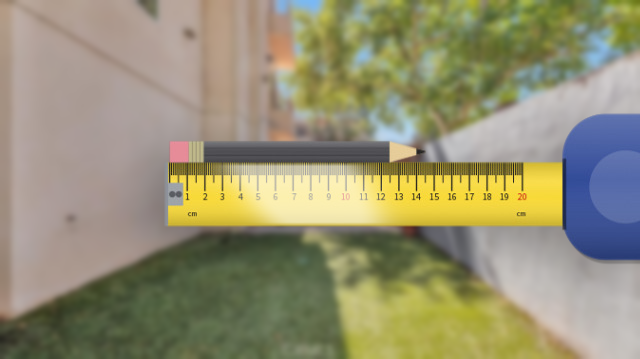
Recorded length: 14.5 cm
